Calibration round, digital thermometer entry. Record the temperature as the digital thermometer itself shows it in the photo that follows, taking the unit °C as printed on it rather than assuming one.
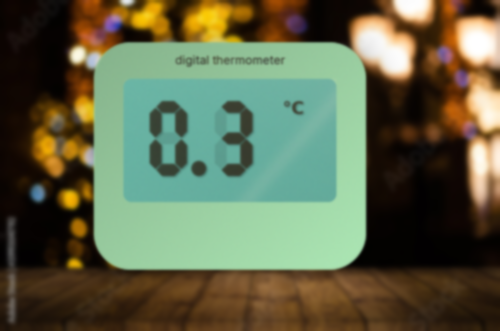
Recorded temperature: 0.3 °C
